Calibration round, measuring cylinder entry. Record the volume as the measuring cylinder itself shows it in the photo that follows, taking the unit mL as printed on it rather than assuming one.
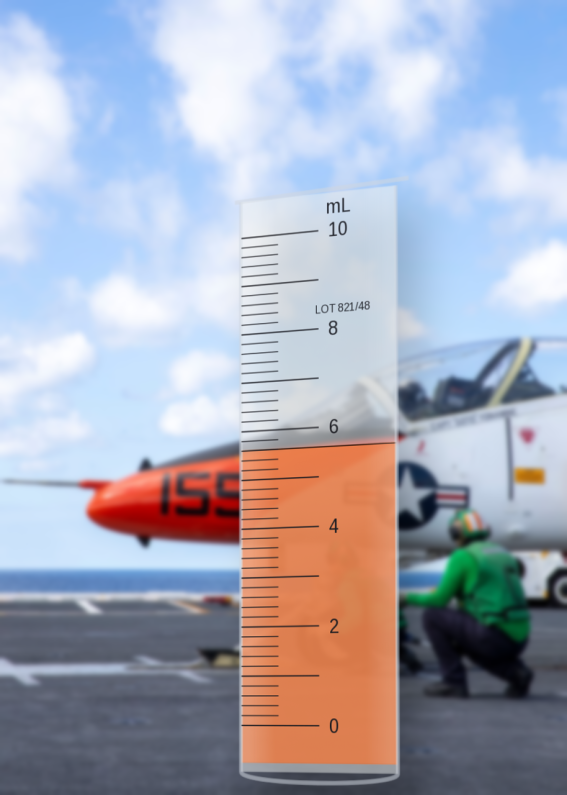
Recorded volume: 5.6 mL
